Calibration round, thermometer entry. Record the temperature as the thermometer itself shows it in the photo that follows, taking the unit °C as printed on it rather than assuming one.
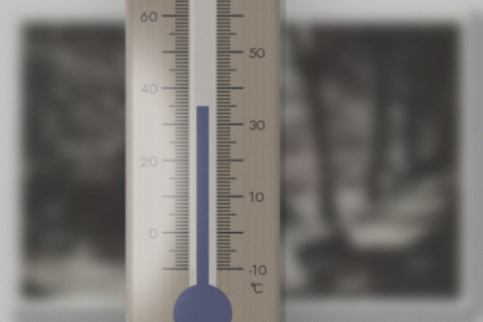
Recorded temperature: 35 °C
